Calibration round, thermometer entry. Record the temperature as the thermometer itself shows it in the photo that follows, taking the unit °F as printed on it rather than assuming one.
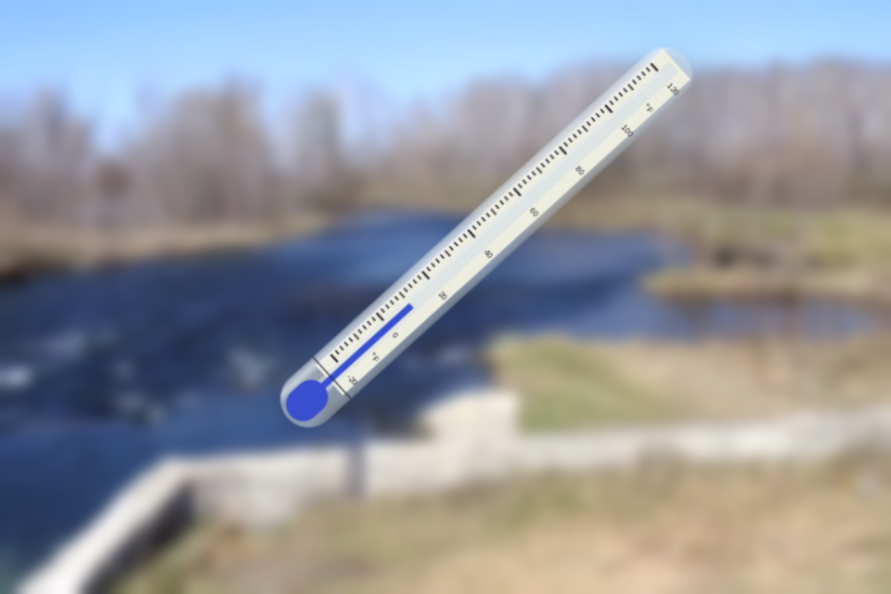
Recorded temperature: 10 °F
